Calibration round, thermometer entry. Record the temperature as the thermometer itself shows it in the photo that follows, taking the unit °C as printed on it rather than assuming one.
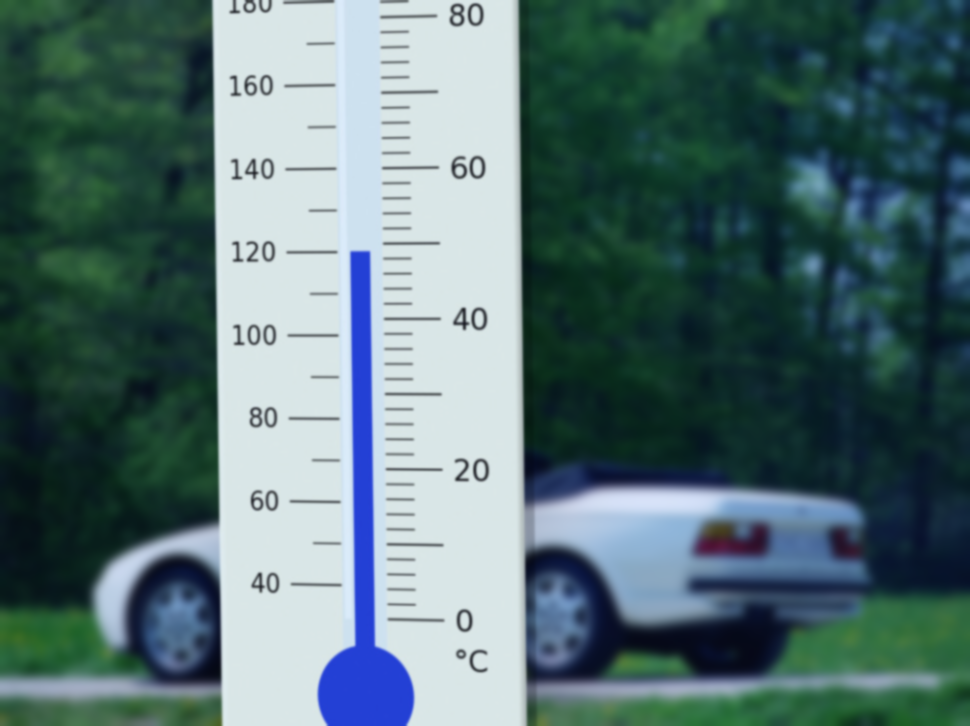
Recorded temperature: 49 °C
